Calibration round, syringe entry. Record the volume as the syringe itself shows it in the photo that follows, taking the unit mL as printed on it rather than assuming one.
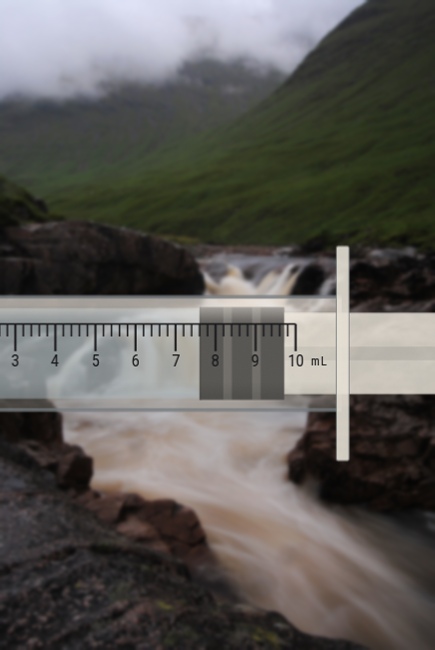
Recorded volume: 7.6 mL
